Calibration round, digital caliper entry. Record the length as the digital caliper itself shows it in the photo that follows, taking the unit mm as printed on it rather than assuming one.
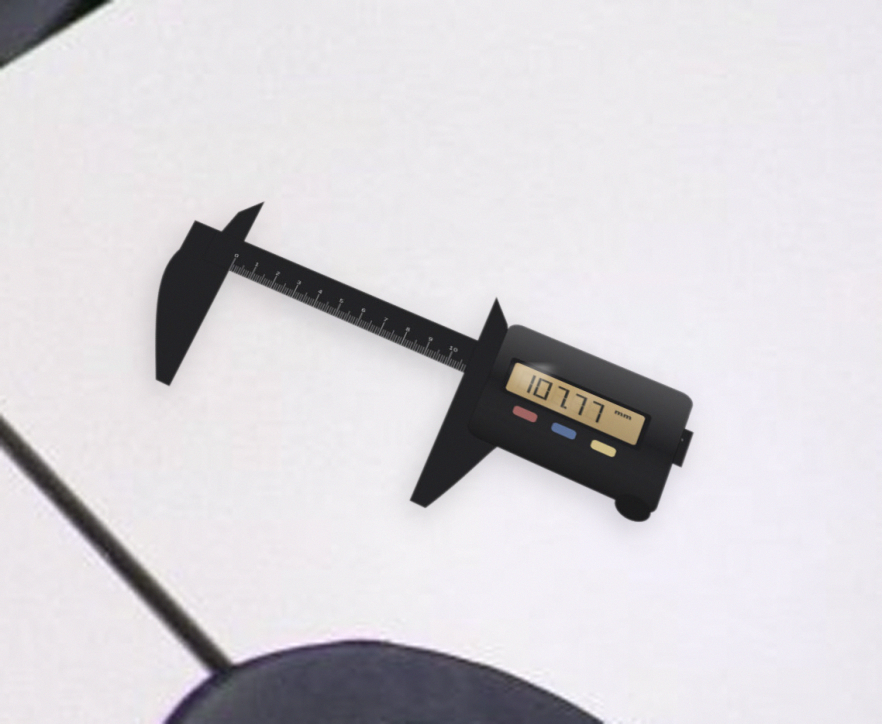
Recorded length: 107.77 mm
